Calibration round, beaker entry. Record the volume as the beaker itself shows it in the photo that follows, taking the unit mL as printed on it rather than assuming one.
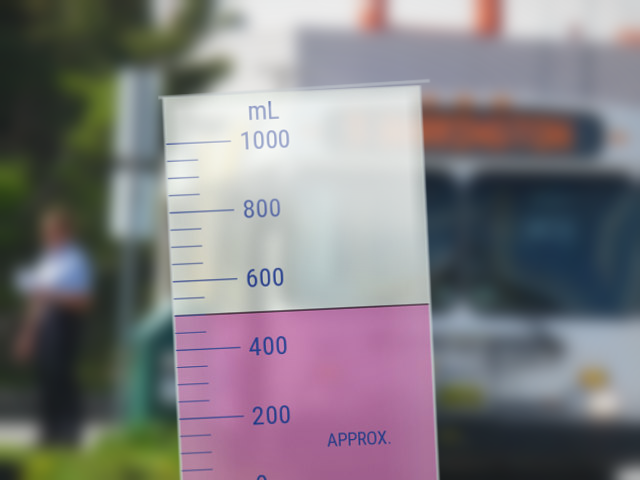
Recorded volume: 500 mL
